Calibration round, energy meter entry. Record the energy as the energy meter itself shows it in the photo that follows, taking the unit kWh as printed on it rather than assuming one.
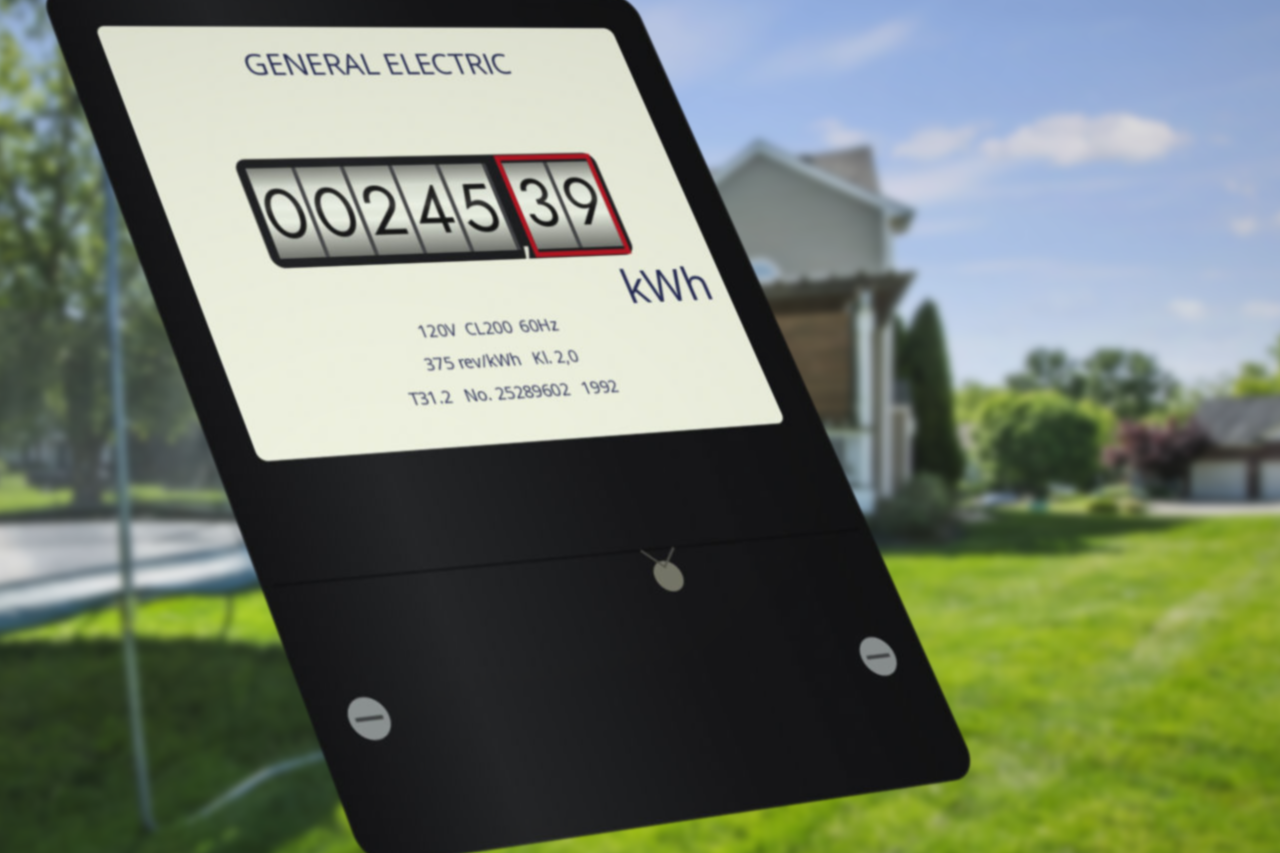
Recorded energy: 245.39 kWh
